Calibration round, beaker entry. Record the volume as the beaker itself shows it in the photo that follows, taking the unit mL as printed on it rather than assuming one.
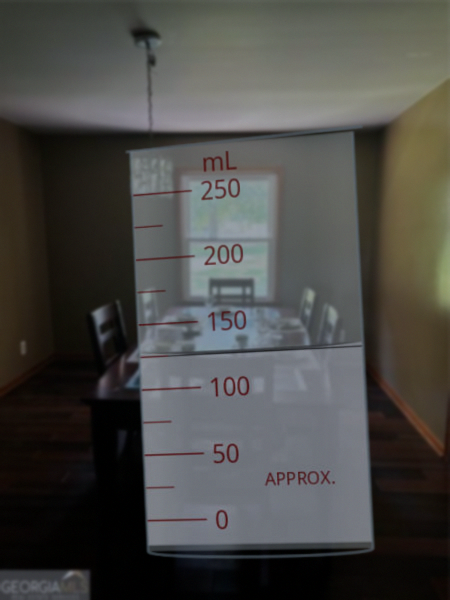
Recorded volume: 125 mL
